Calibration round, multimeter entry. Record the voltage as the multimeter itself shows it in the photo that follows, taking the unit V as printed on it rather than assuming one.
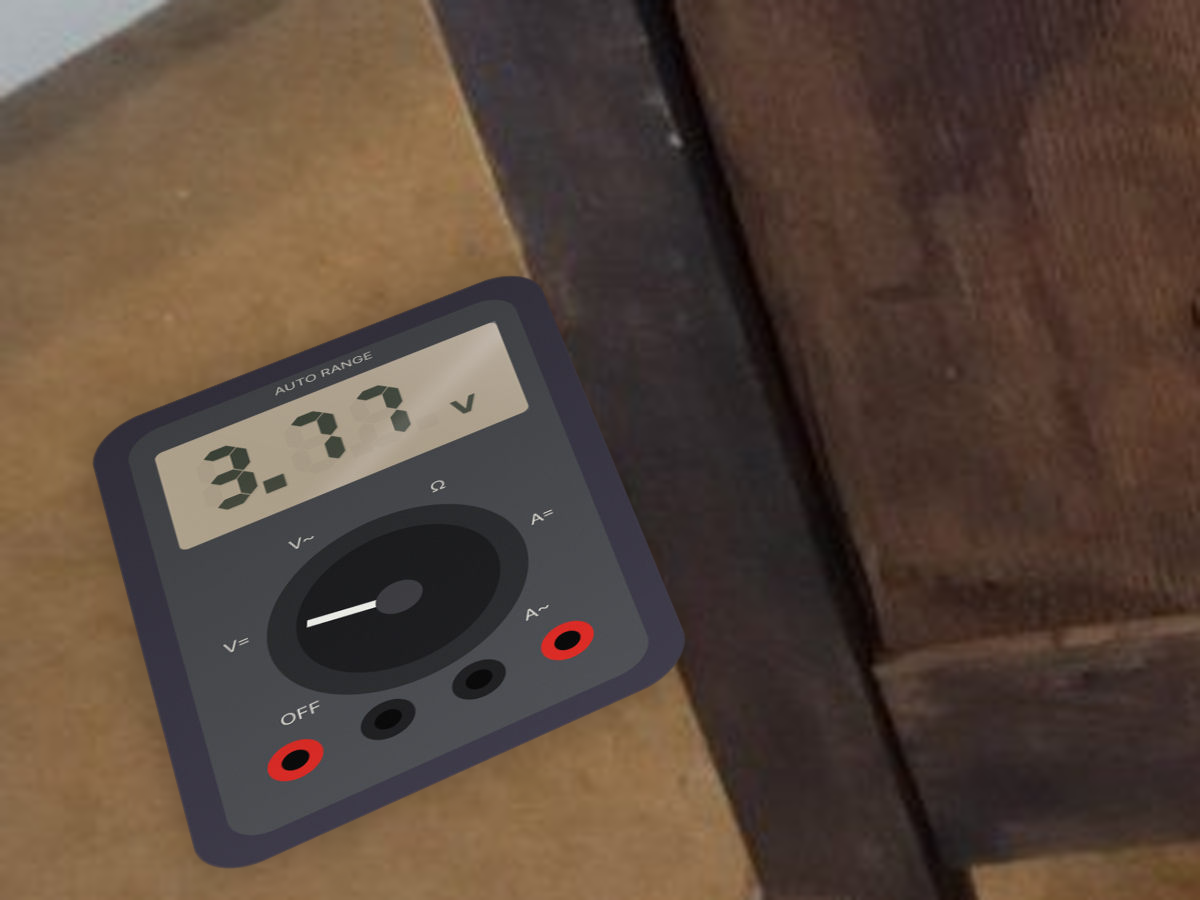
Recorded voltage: 3.77 V
